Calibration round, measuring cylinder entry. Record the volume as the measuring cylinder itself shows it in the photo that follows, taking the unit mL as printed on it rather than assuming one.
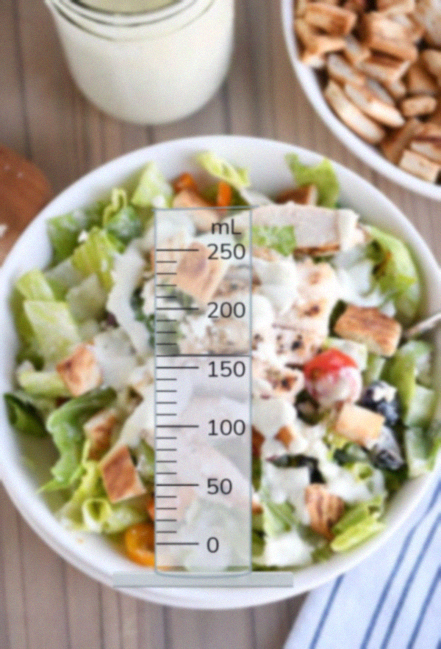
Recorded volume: 160 mL
